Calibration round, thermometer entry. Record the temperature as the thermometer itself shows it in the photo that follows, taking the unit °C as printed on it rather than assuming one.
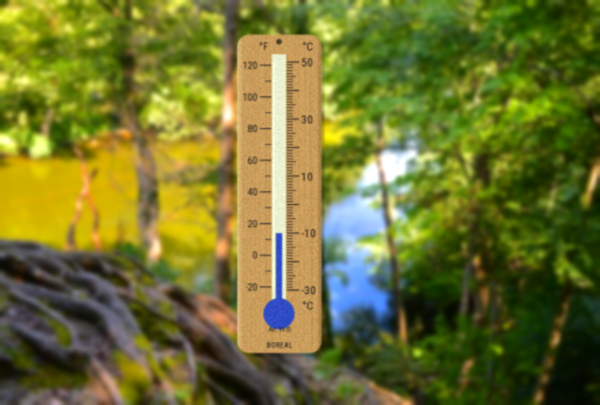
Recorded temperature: -10 °C
